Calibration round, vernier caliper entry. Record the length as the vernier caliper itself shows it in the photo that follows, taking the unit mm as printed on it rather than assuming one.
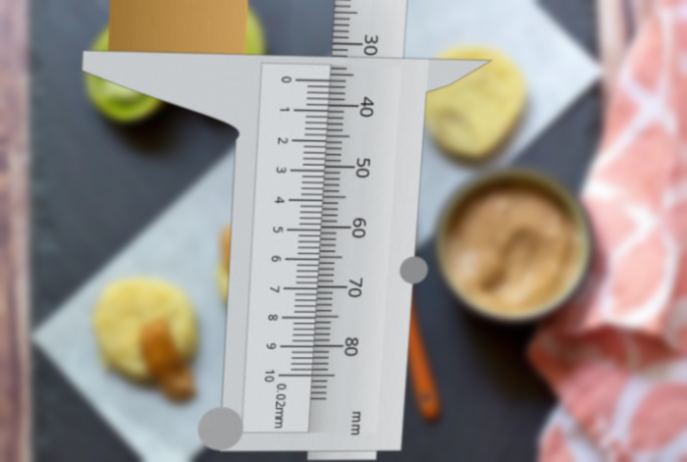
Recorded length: 36.0 mm
